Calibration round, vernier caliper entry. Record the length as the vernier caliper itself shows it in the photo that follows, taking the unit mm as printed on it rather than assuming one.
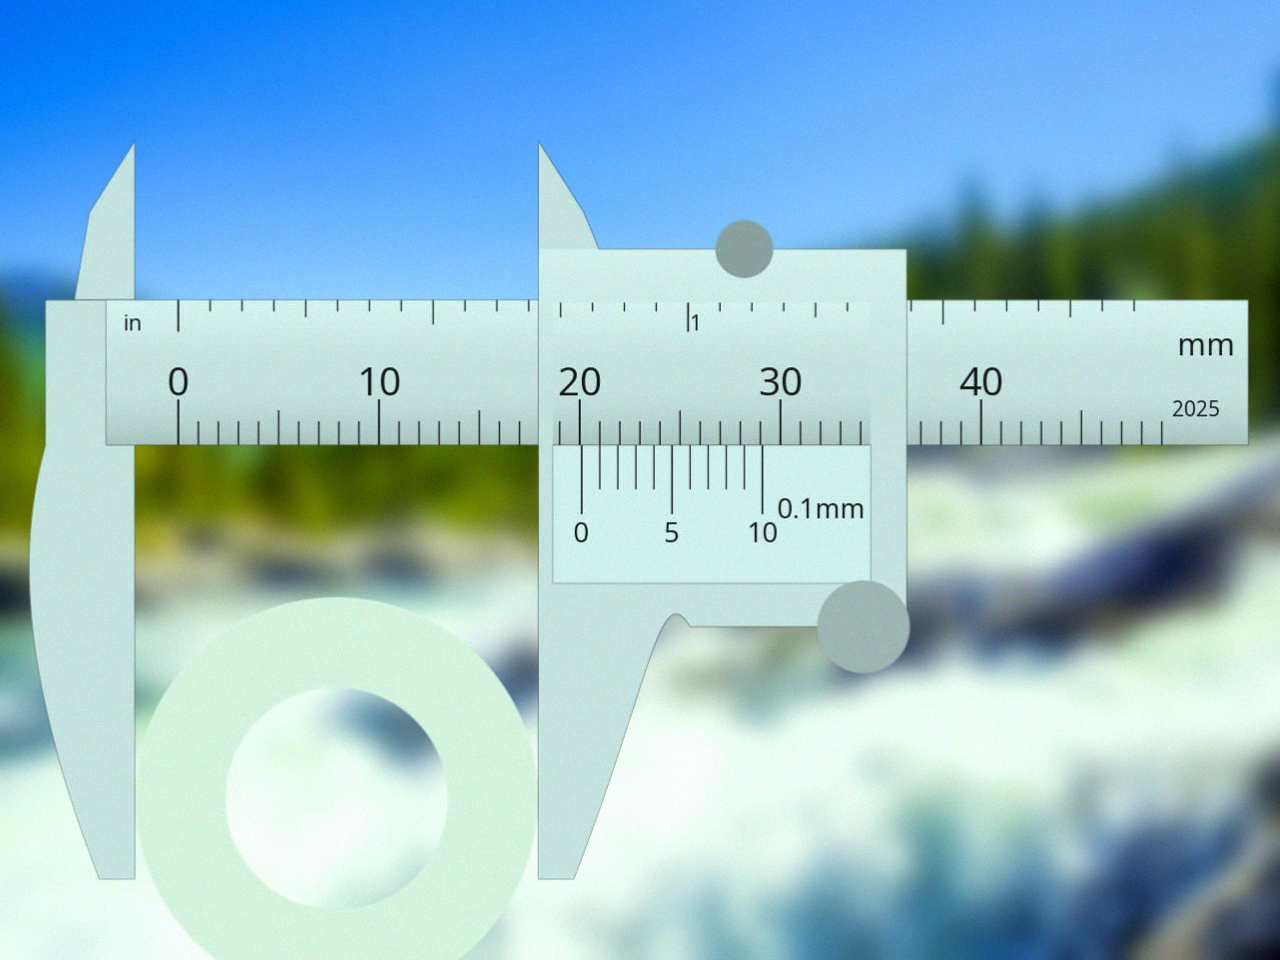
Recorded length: 20.1 mm
